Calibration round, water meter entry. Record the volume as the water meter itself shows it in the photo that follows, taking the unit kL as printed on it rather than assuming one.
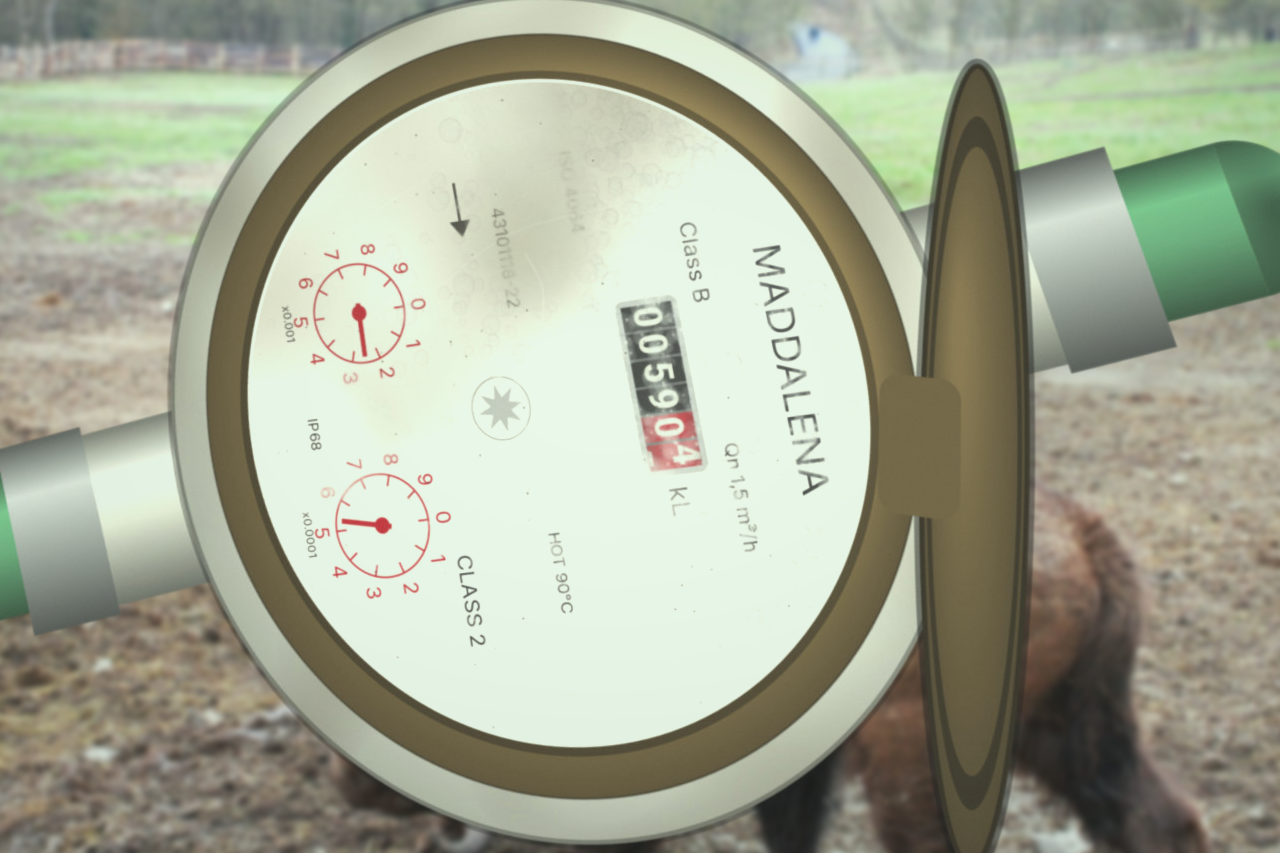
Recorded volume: 59.0425 kL
